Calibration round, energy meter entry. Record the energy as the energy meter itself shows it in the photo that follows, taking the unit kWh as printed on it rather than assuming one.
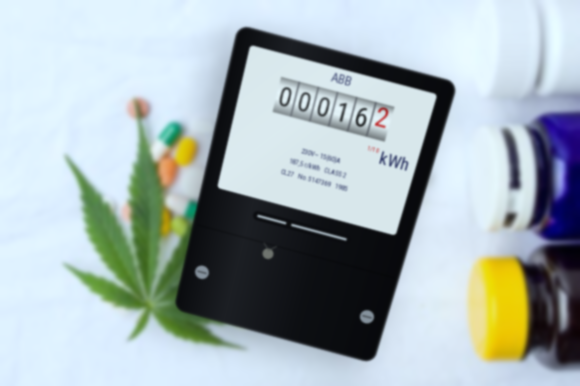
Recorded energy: 16.2 kWh
